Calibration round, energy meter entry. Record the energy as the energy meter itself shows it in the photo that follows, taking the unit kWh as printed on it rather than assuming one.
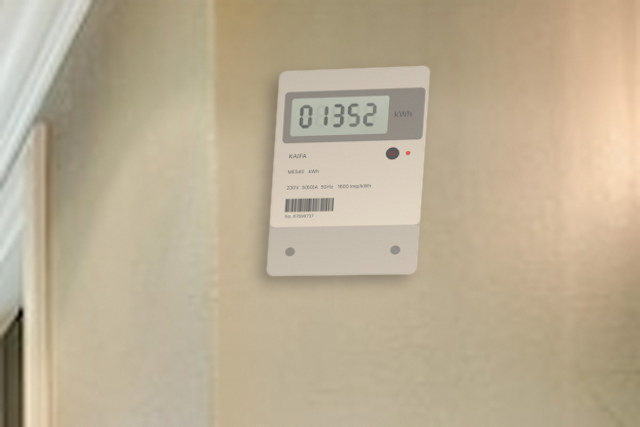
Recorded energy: 1352 kWh
